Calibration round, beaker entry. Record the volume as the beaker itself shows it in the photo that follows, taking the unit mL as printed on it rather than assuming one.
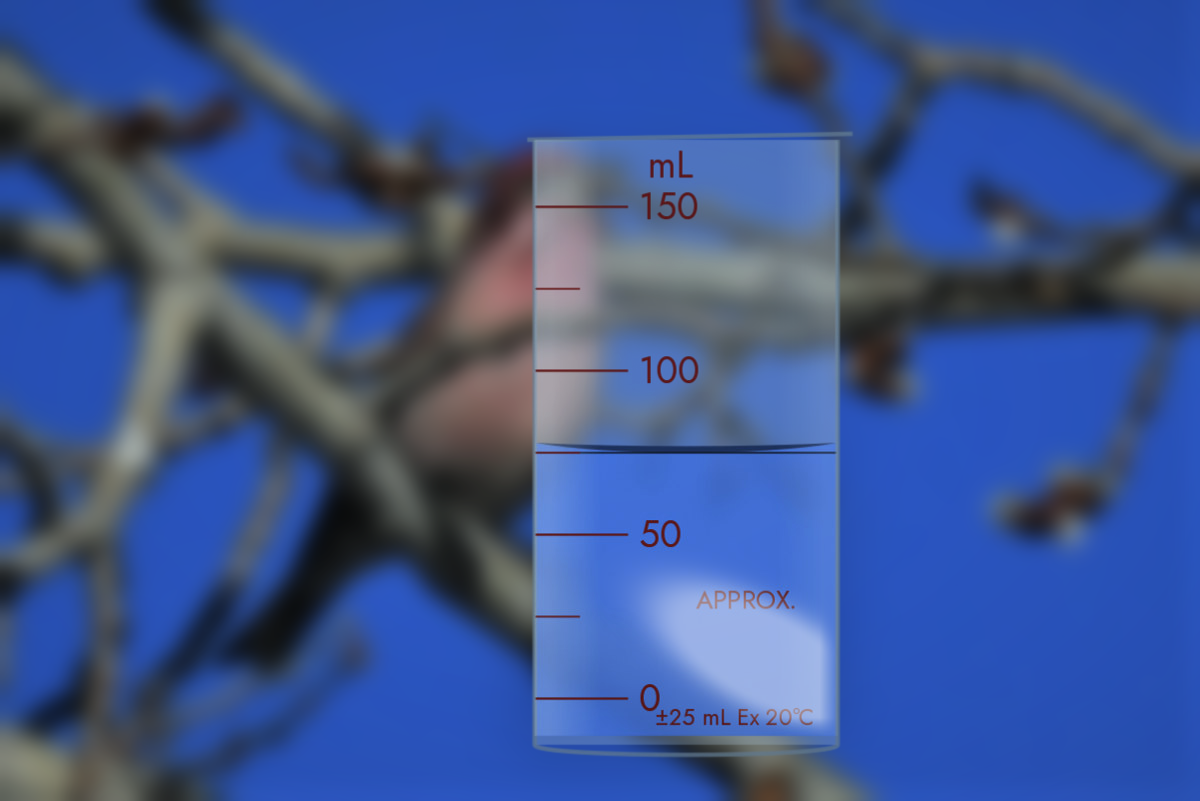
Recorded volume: 75 mL
